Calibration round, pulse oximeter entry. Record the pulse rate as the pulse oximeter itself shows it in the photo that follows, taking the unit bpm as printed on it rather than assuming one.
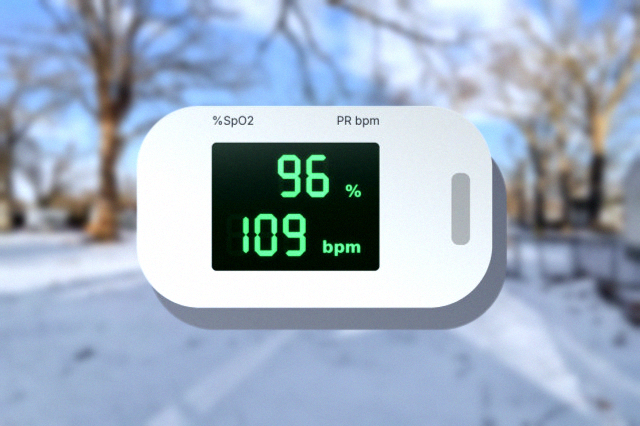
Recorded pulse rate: 109 bpm
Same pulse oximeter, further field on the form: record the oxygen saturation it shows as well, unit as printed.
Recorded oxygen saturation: 96 %
